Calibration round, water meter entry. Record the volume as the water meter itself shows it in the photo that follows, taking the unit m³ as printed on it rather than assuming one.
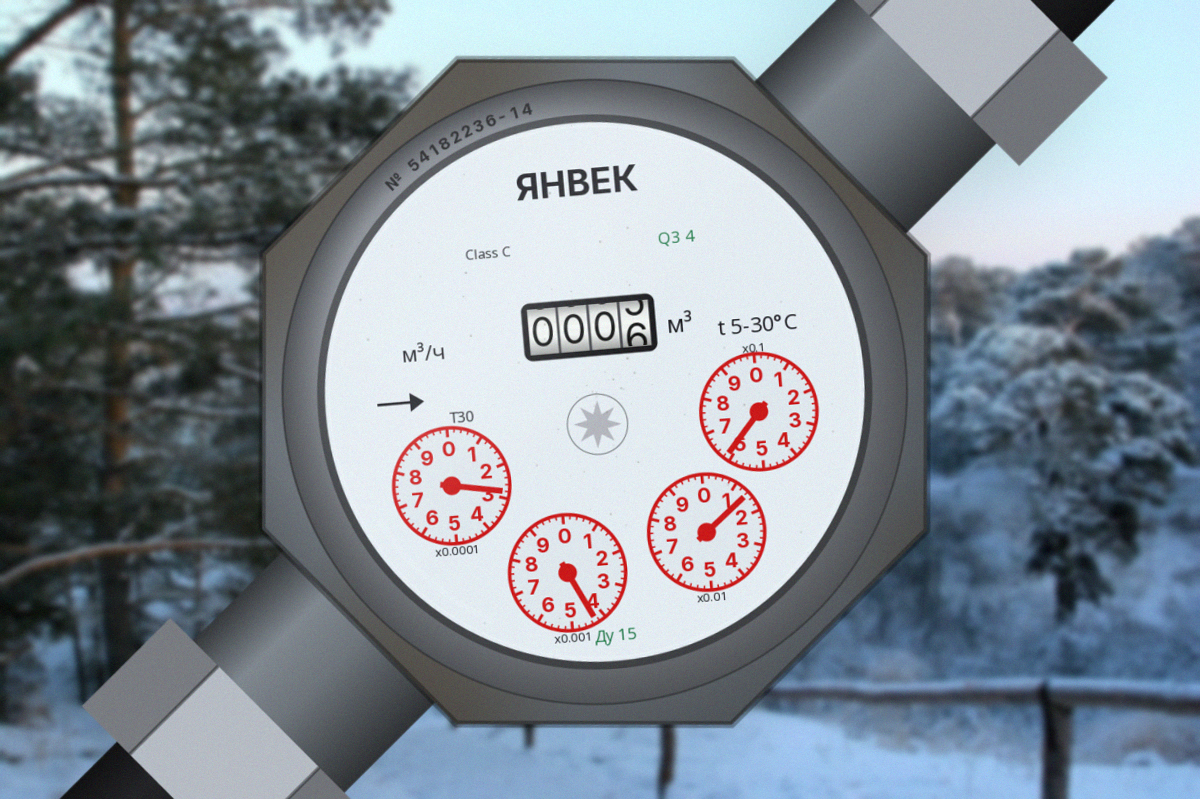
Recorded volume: 5.6142 m³
